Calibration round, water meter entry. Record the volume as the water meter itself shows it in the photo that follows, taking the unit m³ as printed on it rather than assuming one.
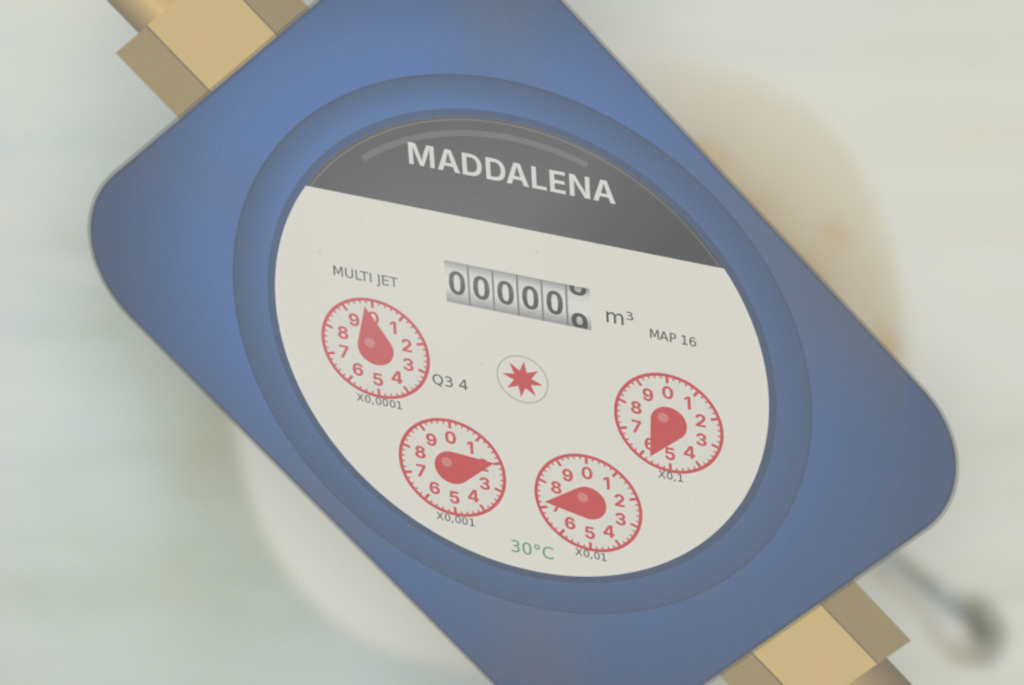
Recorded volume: 8.5719 m³
